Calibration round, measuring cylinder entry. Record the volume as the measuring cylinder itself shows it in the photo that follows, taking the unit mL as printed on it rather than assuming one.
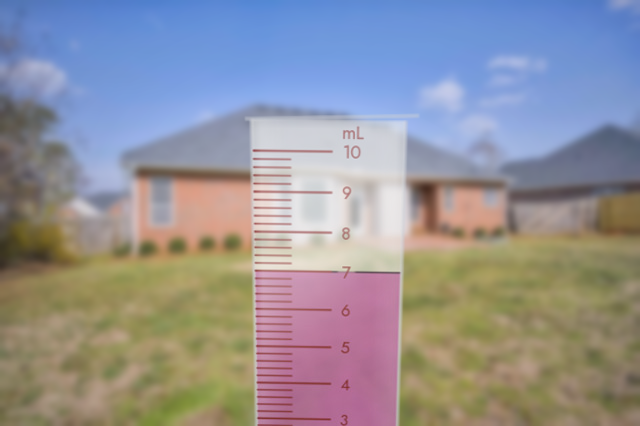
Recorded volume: 7 mL
